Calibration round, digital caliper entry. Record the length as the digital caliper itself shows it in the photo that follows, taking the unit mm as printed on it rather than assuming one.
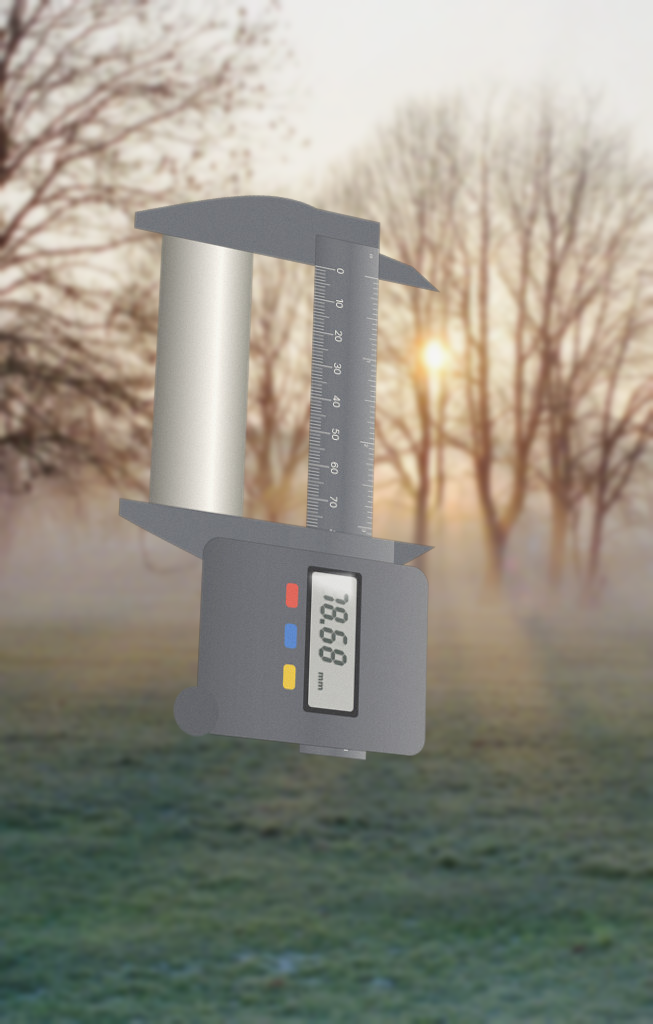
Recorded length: 78.68 mm
